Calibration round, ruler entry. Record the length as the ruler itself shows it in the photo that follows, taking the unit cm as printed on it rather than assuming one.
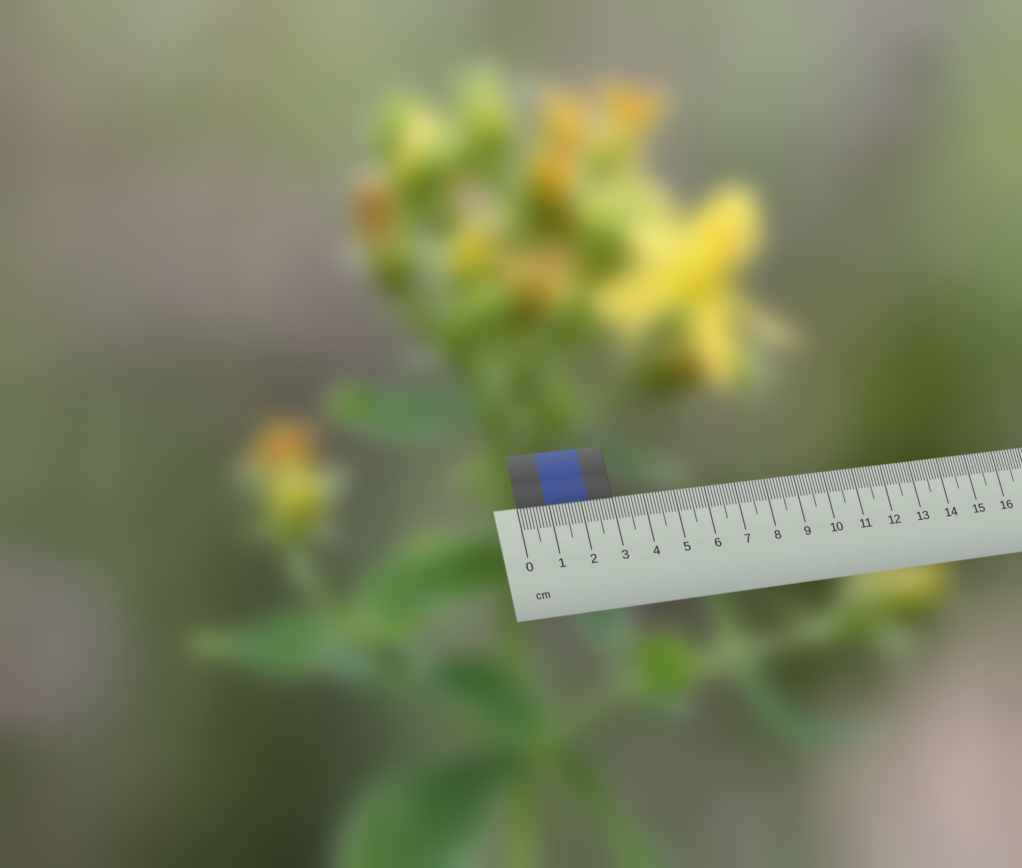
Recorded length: 3 cm
